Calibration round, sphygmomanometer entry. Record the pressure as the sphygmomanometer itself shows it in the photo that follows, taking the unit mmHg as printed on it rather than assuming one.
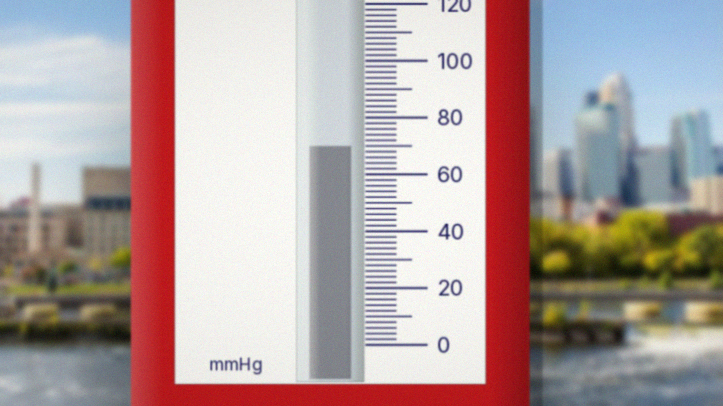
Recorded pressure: 70 mmHg
